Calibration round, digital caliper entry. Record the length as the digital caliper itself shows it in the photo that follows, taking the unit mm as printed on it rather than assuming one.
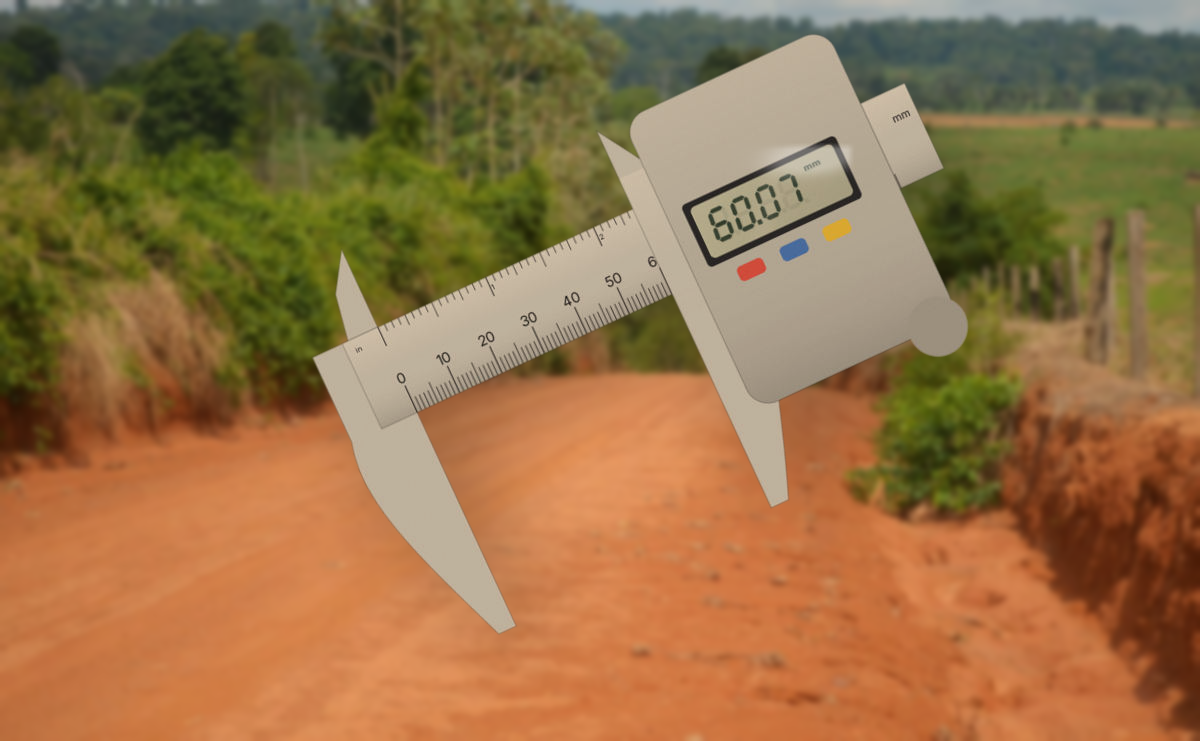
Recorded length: 60.07 mm
